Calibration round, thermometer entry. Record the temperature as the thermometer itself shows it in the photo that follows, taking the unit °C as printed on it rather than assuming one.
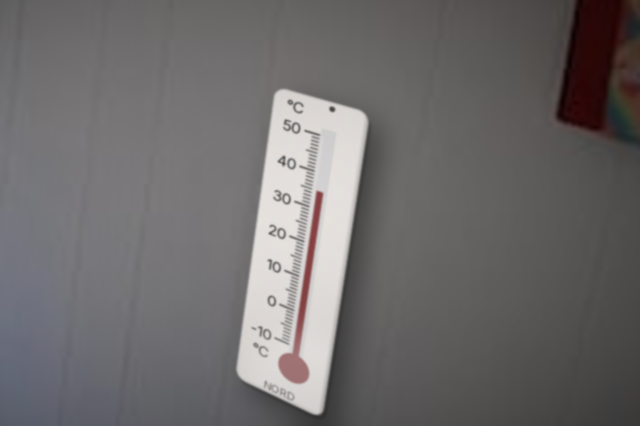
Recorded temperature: 35 °C
